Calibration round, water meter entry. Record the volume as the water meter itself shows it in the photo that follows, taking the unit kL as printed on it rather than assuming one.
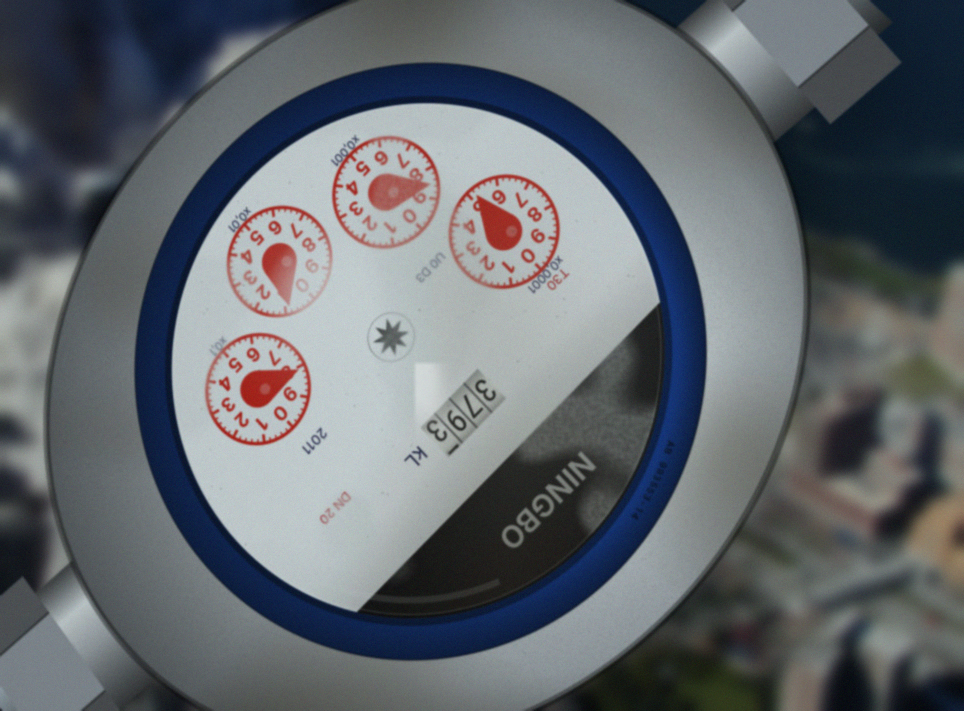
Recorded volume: 3792.8085 kL
